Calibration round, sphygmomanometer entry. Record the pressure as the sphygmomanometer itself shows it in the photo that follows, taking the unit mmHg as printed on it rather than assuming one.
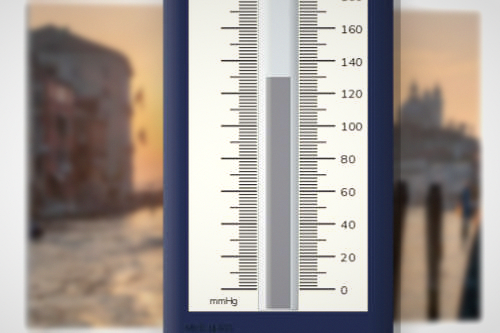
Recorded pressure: 130 mmHg
